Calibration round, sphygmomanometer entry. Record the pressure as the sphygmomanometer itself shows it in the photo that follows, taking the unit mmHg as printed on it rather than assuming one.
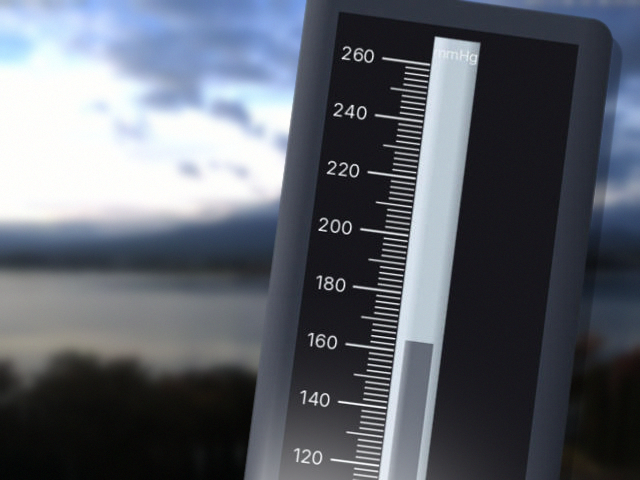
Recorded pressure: 164 mmHg
